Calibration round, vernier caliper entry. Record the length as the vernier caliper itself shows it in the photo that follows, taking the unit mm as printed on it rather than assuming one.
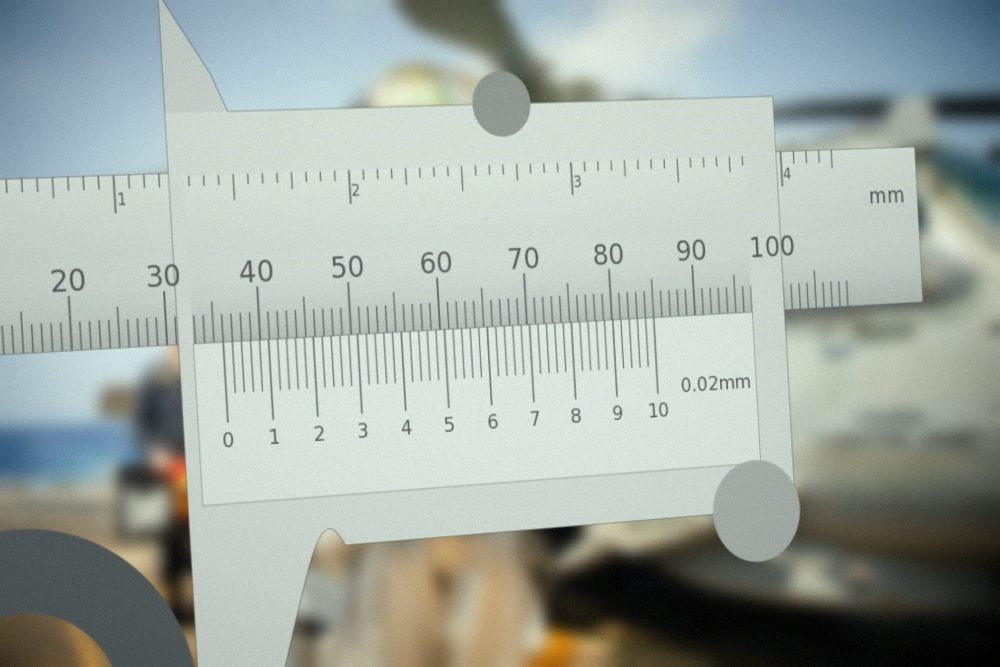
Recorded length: 36.0 mm
